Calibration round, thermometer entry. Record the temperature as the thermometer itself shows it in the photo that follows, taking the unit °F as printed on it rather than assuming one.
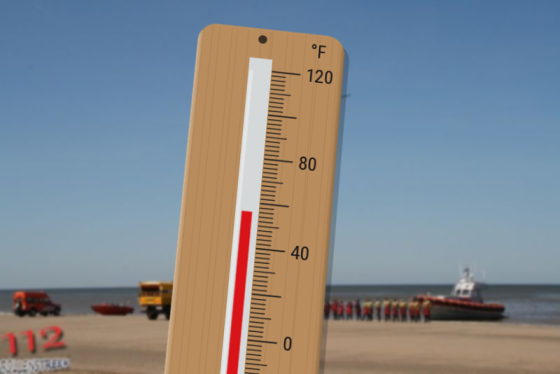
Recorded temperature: 56 °F
